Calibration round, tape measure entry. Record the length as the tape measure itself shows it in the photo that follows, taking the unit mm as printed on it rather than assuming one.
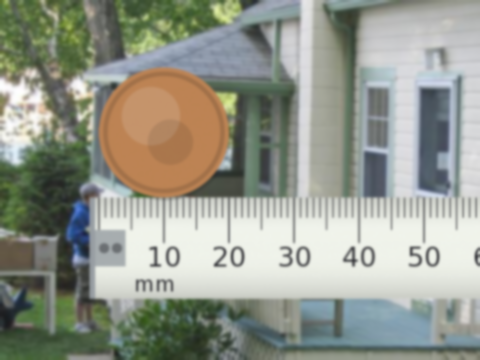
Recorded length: 20 mm
